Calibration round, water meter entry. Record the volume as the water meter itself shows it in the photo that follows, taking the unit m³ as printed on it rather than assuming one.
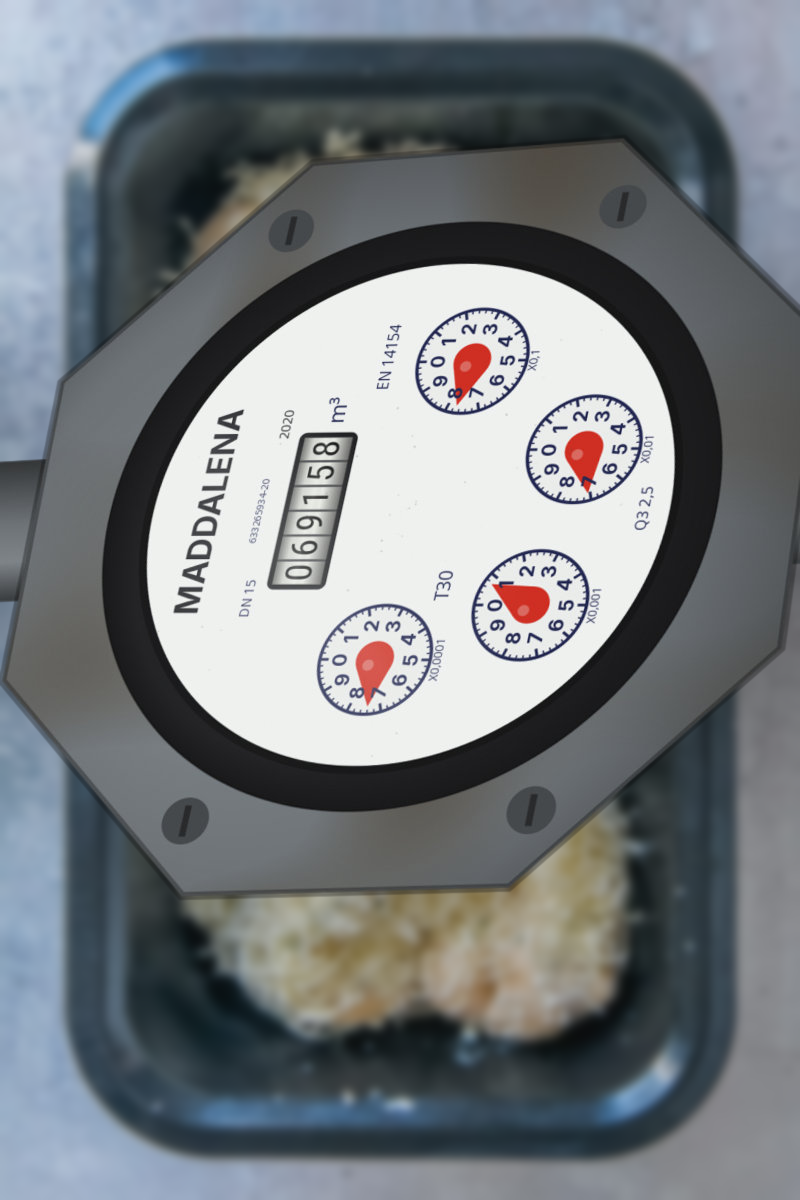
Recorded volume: 69158.7707 m³
